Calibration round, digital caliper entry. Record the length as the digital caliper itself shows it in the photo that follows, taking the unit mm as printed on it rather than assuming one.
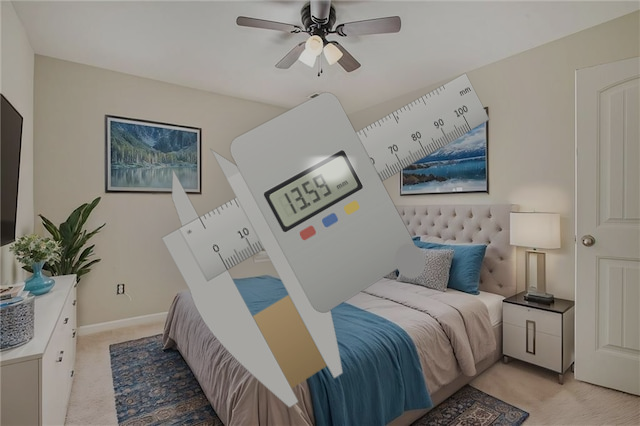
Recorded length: 13.59 mm
